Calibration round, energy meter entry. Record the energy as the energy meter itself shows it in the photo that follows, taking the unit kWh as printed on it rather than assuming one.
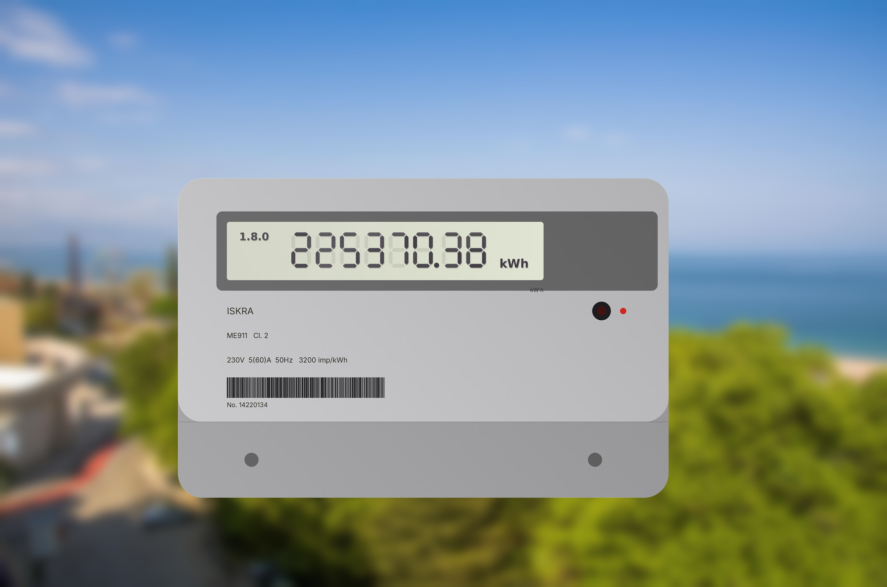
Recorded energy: 225370.38 kWh
